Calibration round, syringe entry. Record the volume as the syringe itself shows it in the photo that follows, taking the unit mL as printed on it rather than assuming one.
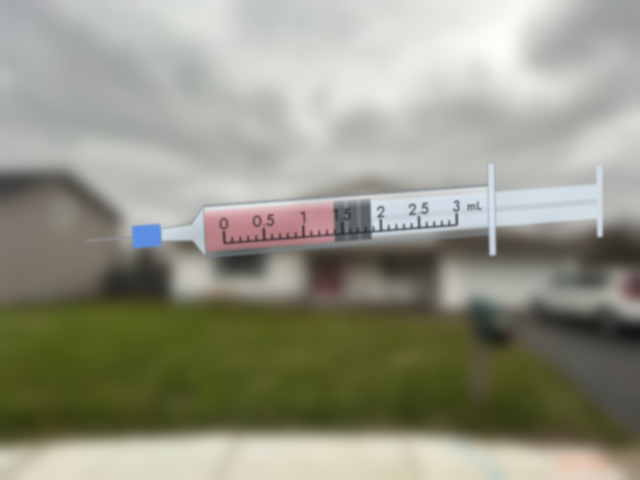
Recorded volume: 1.4 mL
